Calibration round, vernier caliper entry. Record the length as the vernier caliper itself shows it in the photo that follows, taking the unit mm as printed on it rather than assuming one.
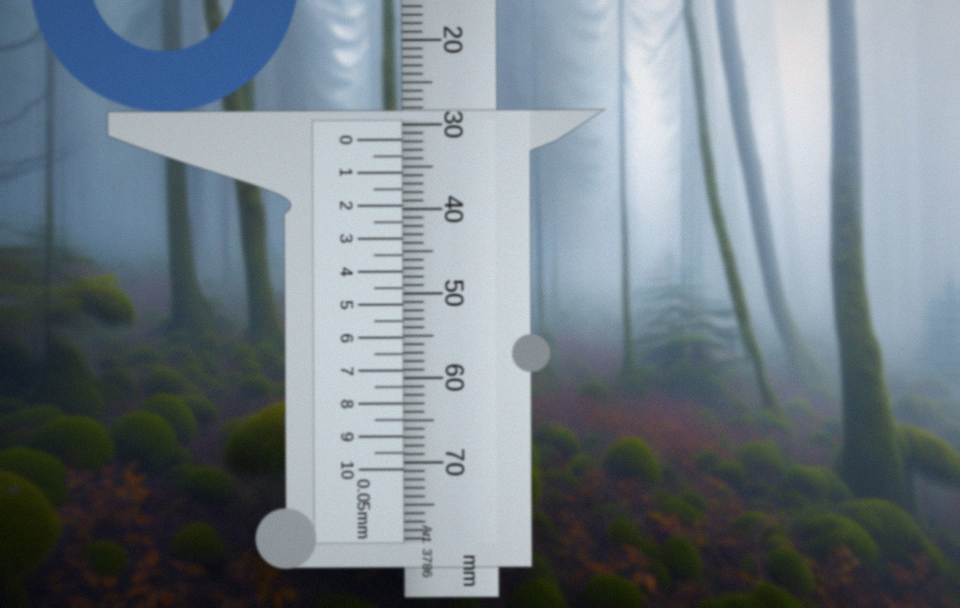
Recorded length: 31.8 mm
